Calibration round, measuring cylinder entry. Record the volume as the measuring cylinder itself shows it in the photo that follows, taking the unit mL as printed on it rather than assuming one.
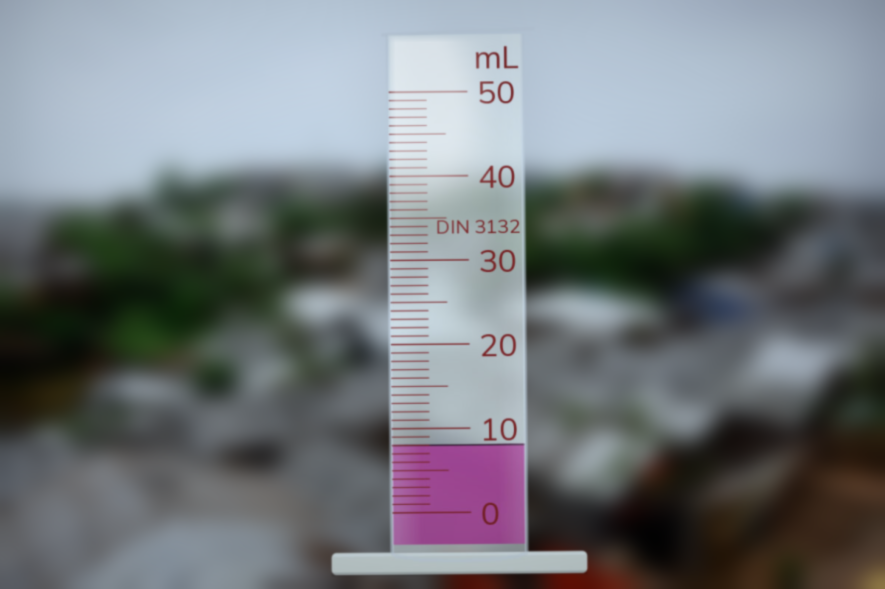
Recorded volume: 8 mL
